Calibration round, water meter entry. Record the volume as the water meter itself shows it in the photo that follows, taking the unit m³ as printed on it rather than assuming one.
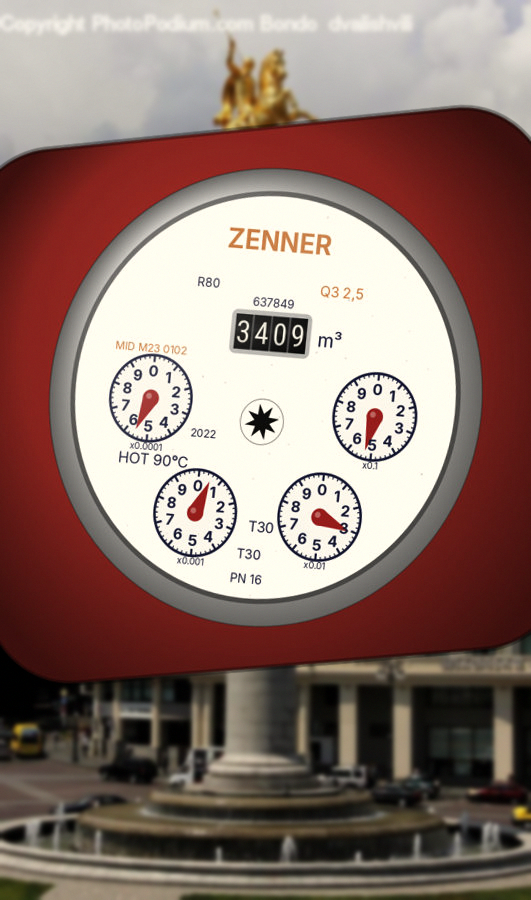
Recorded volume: 3409.5305 m³
